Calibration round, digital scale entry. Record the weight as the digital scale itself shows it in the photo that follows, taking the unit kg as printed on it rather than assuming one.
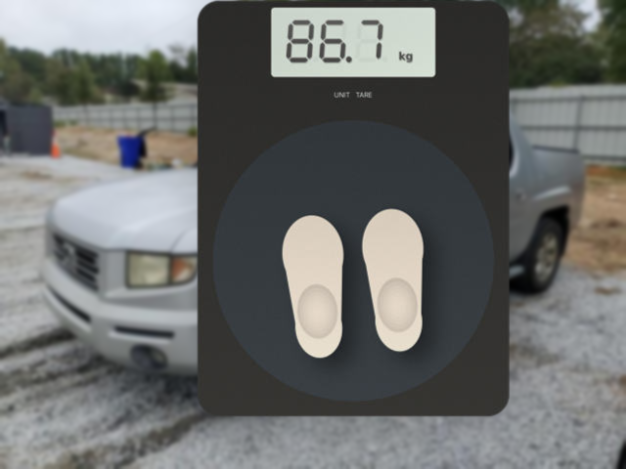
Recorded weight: 86.7 kg
